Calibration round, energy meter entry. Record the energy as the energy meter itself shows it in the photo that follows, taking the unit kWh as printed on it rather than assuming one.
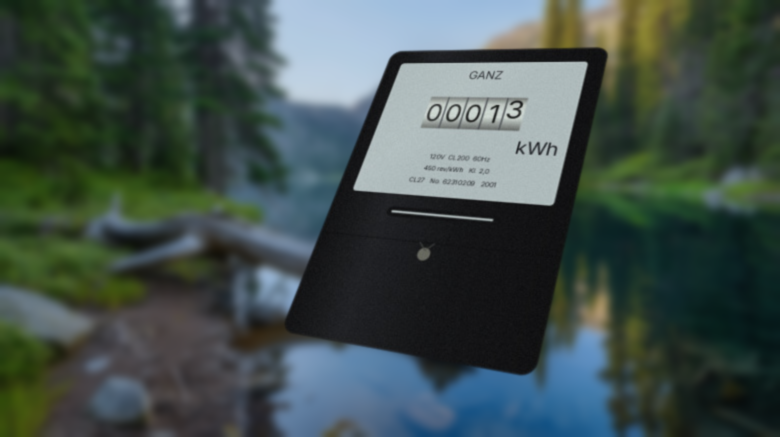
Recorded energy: 13 kWh
